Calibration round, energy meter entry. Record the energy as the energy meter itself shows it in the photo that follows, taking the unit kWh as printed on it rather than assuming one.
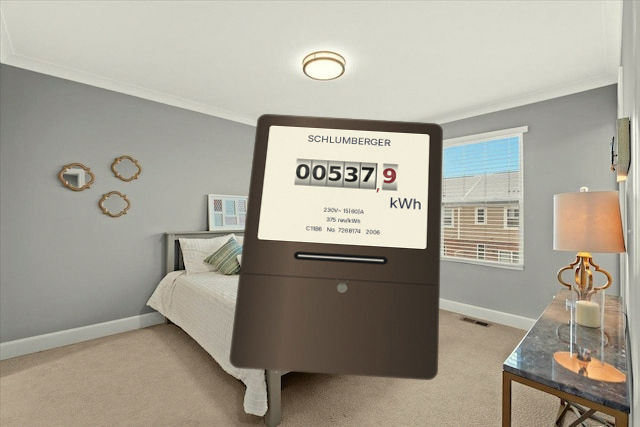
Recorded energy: 537.9 kWh
